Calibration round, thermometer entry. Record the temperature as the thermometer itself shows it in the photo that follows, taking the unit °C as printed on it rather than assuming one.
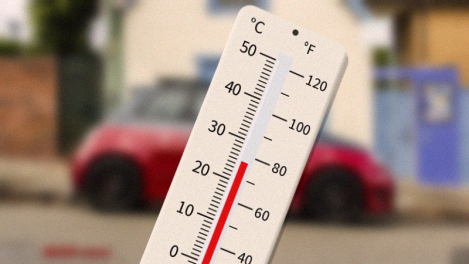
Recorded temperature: 25 °C
